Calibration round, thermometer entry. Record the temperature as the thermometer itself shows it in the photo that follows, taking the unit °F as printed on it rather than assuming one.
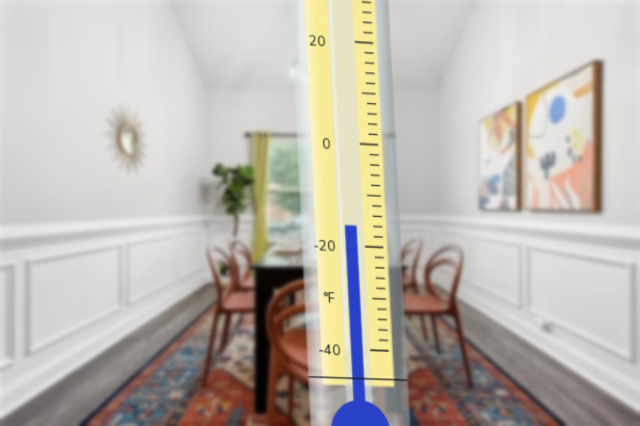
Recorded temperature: -16 °F
